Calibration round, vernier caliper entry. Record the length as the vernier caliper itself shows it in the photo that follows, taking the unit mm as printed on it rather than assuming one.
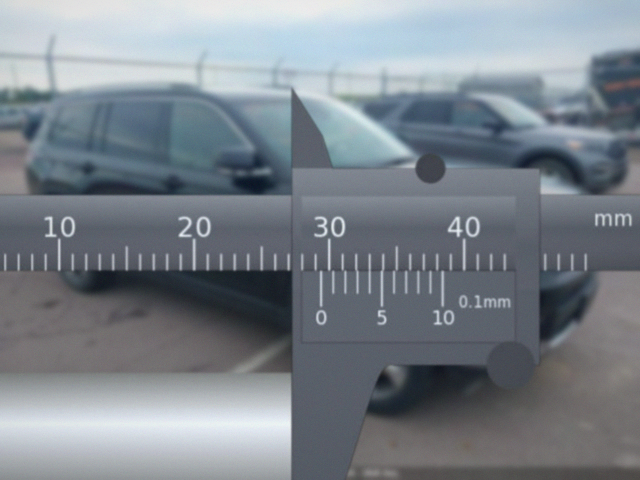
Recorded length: 29.4 mm
